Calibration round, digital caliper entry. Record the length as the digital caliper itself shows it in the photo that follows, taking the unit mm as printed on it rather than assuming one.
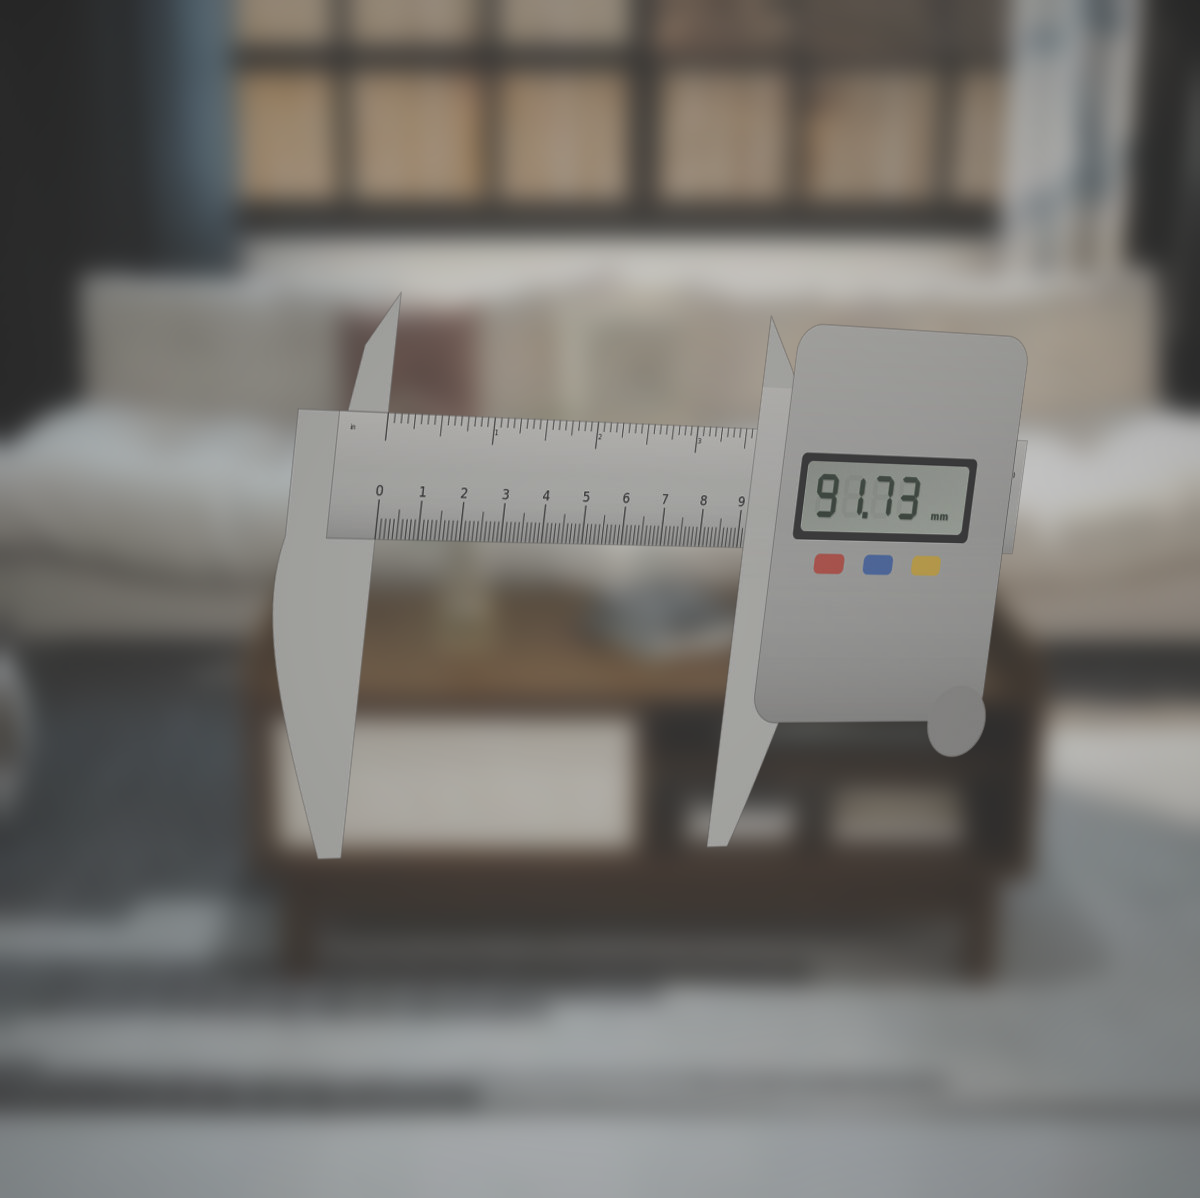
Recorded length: 91.73 mm
